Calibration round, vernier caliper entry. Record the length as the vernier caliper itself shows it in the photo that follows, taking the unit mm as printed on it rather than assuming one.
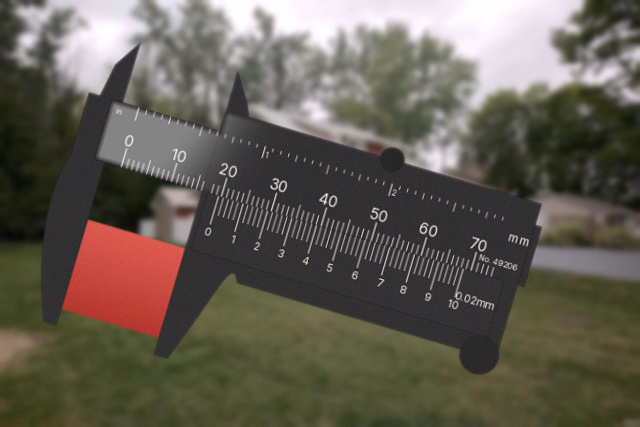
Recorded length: 19.5 mm
